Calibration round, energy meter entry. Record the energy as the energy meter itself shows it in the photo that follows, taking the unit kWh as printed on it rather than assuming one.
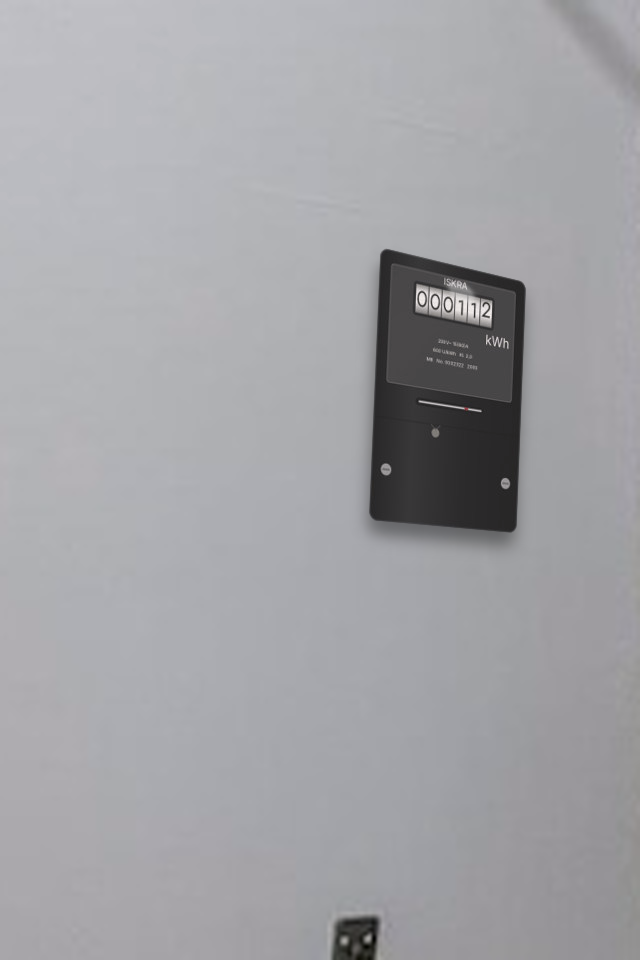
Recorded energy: 112 kWh
